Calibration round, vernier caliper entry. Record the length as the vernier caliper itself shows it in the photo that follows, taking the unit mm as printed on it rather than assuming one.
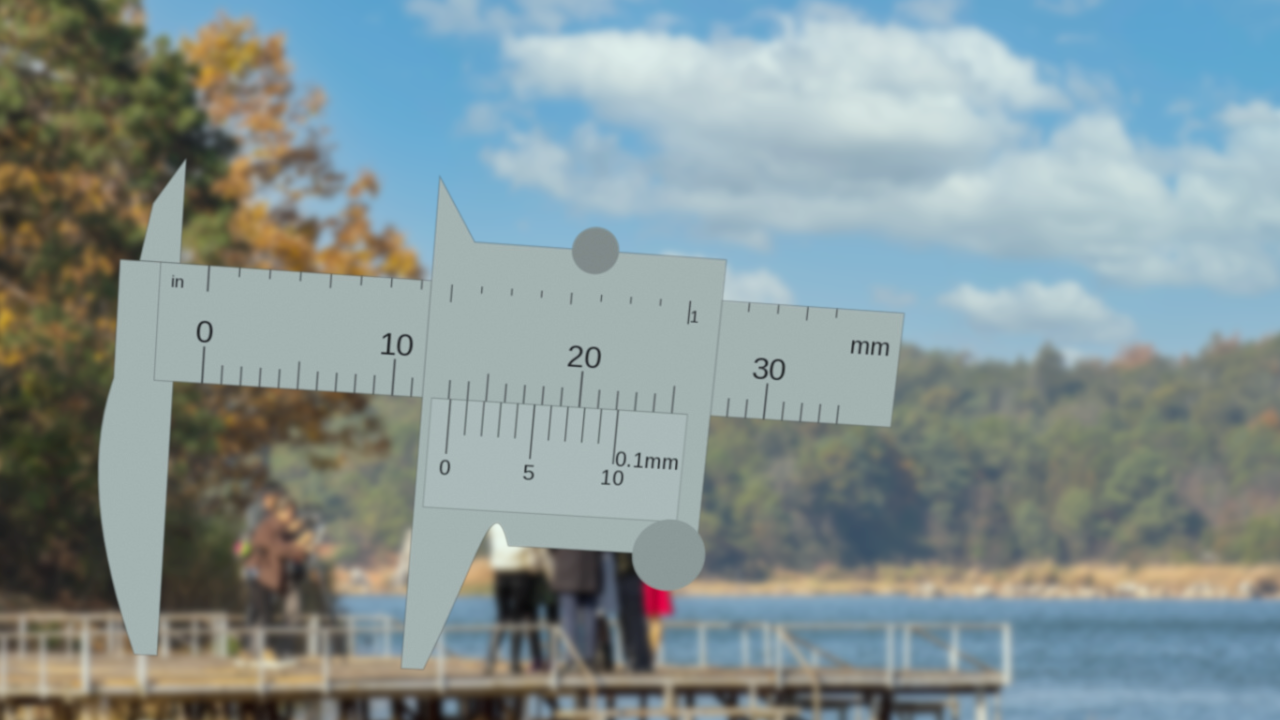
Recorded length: 13.1 mm
